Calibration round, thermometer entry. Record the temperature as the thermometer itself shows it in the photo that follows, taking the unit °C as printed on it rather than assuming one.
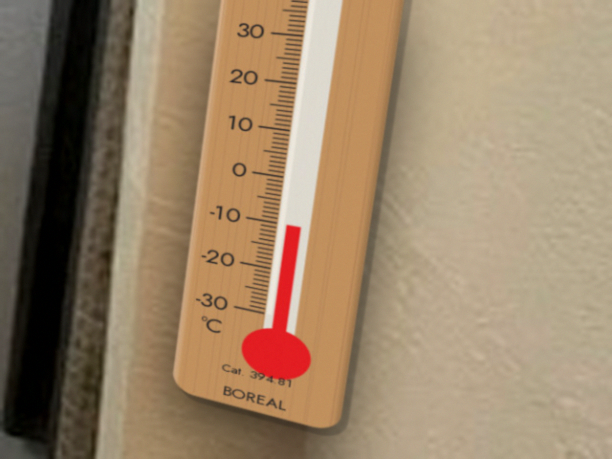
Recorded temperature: -10 °C
